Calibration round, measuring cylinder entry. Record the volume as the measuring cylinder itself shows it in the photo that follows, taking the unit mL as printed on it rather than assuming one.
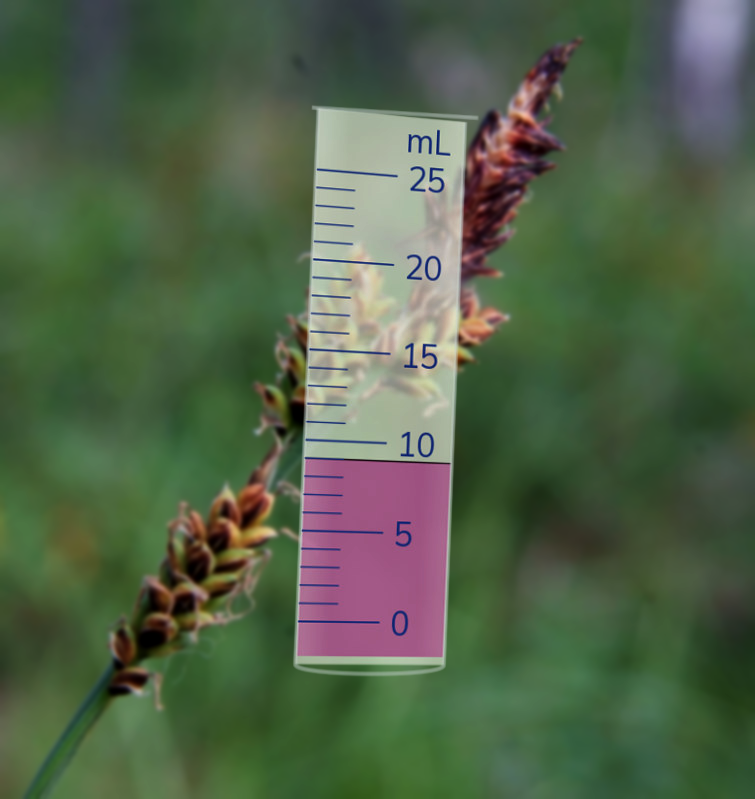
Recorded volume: 9 mL
